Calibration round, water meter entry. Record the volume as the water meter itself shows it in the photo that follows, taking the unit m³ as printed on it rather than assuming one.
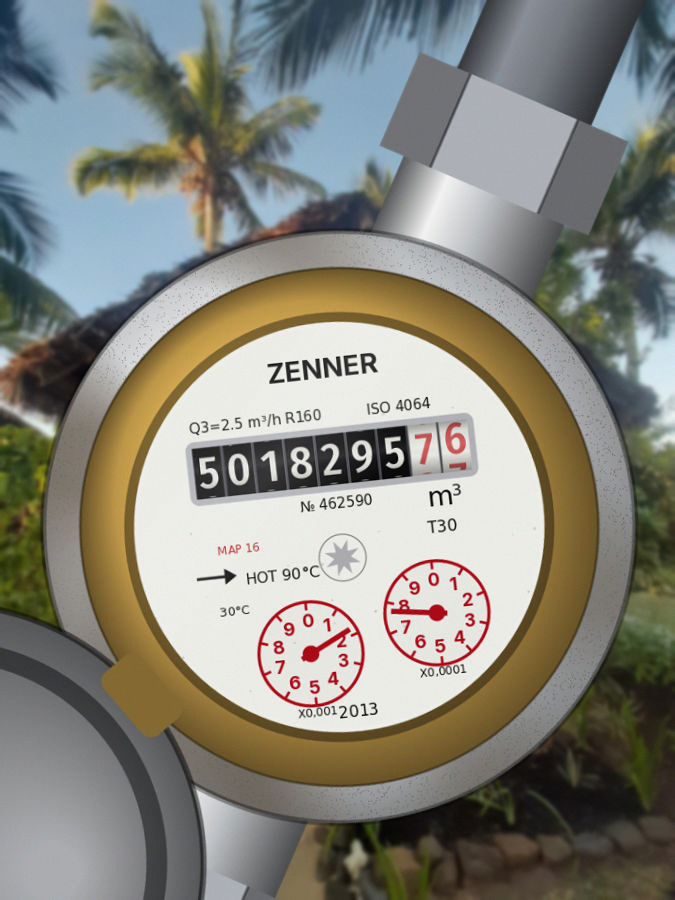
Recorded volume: 5018295.7617 m³
